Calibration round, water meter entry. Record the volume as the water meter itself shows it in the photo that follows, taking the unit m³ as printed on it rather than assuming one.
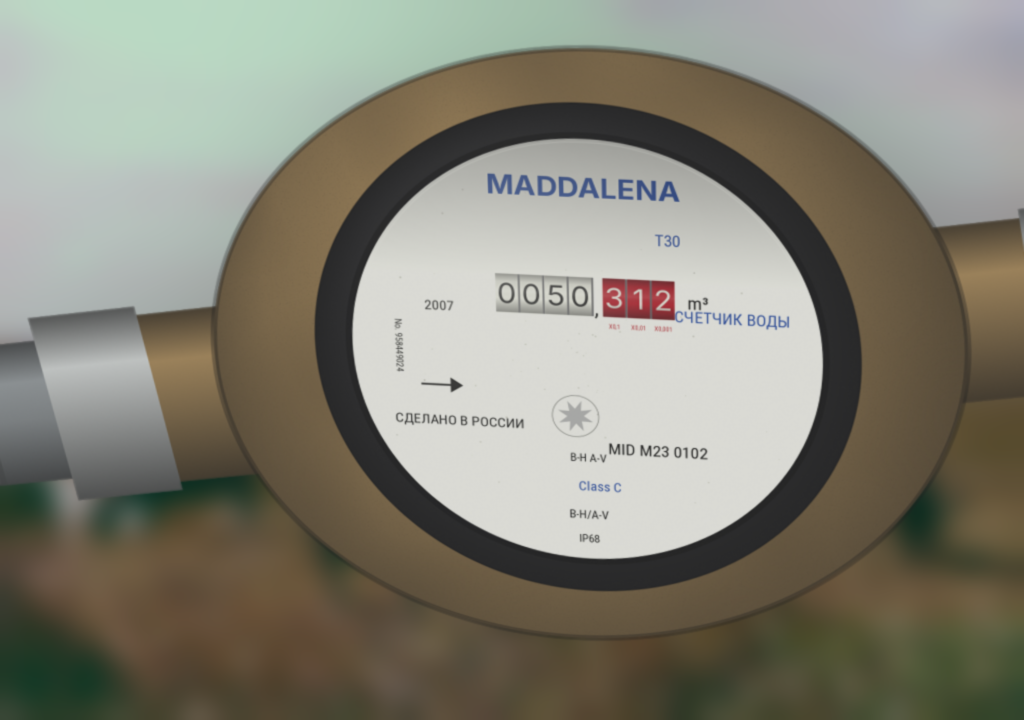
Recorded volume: 50.312 m³
